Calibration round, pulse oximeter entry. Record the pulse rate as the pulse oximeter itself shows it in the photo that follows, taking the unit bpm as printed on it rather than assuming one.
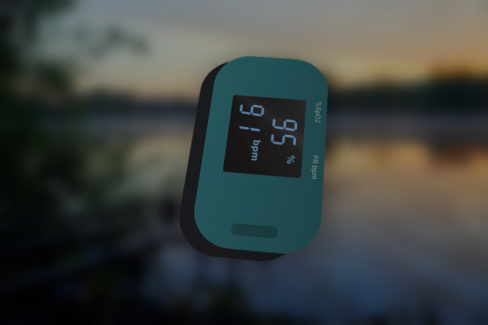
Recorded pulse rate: 91 bpm
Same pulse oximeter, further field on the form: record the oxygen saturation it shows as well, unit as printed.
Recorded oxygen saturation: 95 %
